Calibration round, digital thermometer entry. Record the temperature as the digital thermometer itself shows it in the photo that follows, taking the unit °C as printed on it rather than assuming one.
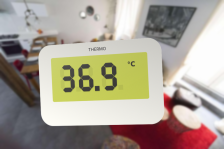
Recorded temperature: 36.9 °C
